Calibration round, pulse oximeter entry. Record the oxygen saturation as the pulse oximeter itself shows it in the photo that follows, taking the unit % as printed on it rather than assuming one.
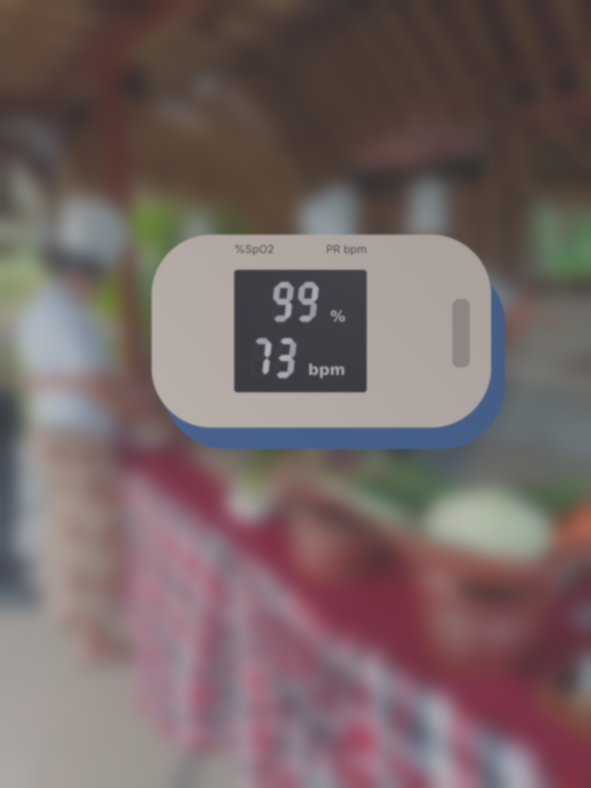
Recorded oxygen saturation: 99 %
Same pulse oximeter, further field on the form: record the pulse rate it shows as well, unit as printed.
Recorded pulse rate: 73 bpm
